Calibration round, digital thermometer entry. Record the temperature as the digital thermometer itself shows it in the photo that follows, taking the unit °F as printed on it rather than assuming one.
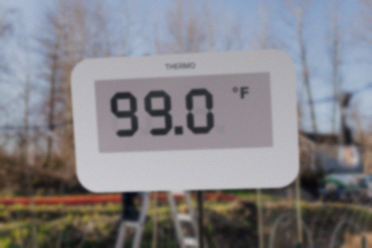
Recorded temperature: 99.0 °F
